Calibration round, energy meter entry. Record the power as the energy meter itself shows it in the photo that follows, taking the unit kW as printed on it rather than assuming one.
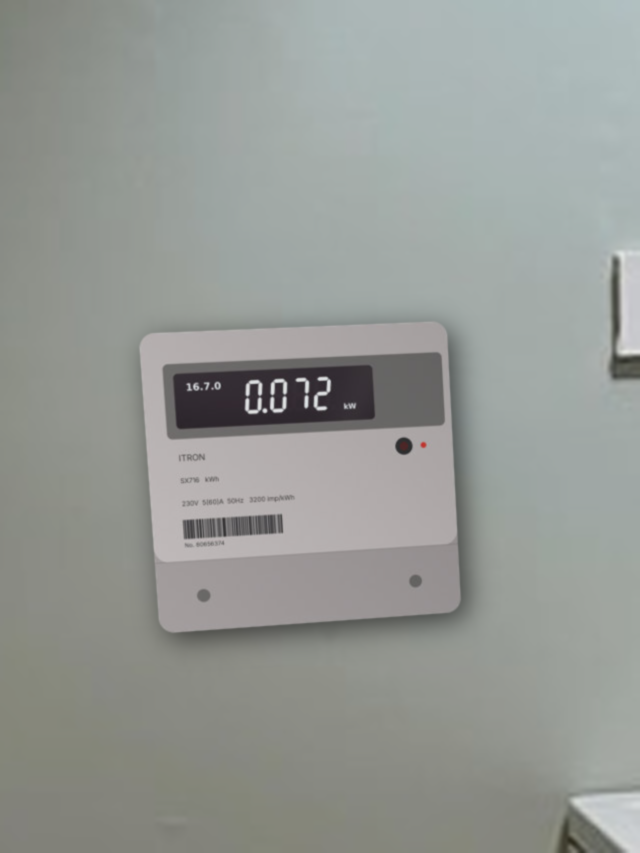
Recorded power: 0.072 kW
